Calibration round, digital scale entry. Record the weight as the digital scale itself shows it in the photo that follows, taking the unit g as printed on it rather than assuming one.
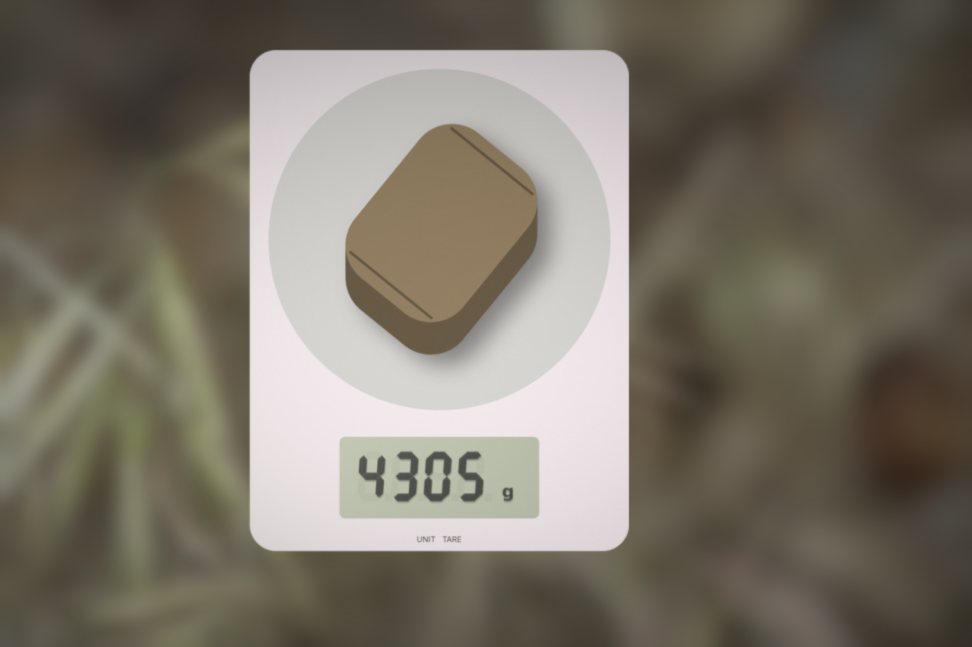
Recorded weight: 4305 g
